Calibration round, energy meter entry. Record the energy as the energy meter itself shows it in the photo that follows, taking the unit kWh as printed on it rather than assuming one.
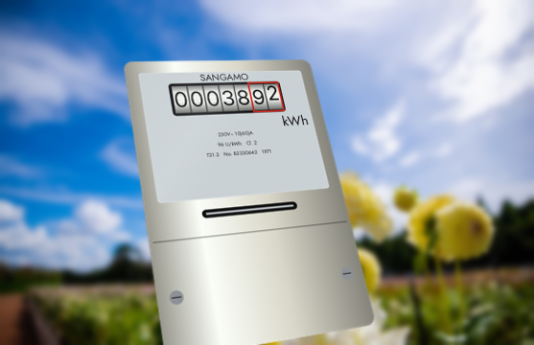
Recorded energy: 38.92 kWh
